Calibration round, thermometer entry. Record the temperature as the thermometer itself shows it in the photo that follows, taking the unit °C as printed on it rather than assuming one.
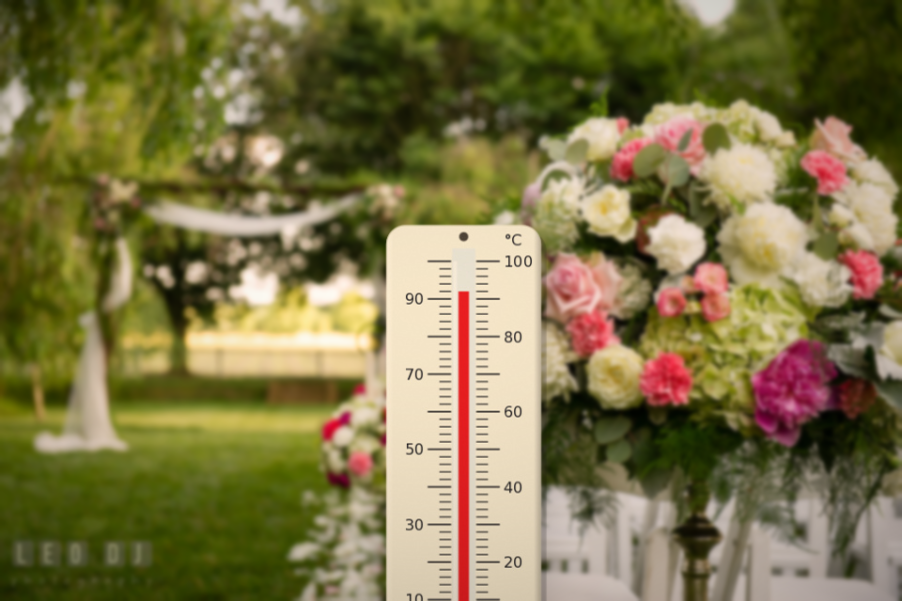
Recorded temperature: 92 °C
